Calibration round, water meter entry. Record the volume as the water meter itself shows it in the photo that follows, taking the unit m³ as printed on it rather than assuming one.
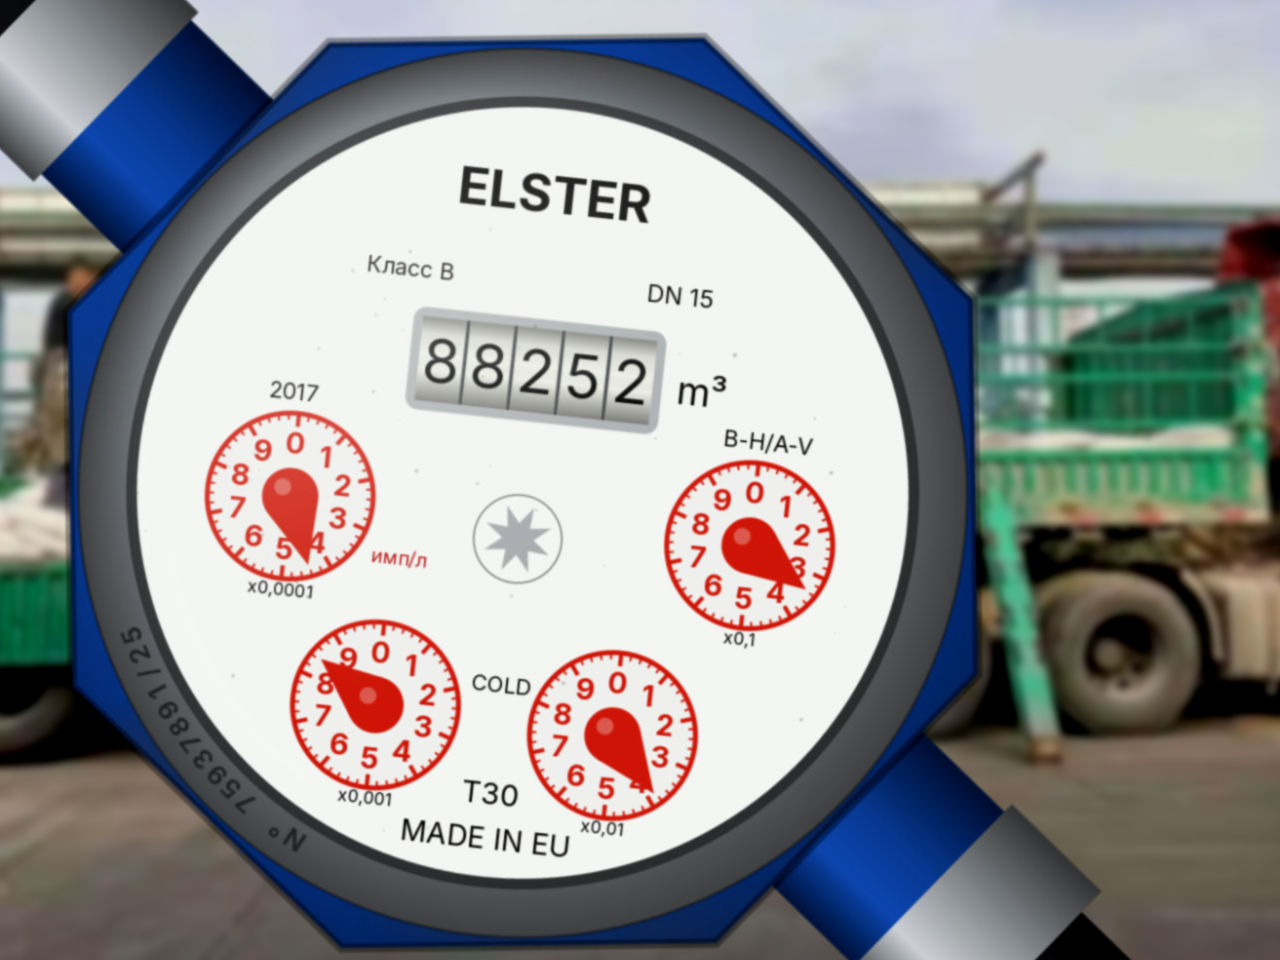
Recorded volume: 88252.3384 m³
